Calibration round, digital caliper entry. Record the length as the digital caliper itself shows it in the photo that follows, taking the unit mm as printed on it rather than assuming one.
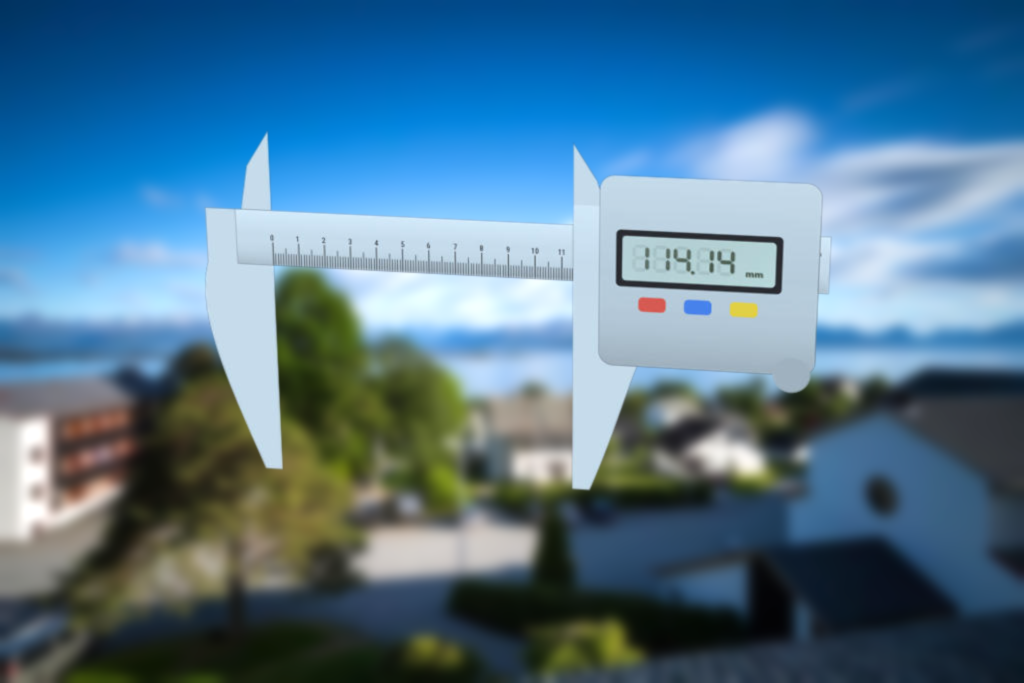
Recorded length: 114.14 mm
